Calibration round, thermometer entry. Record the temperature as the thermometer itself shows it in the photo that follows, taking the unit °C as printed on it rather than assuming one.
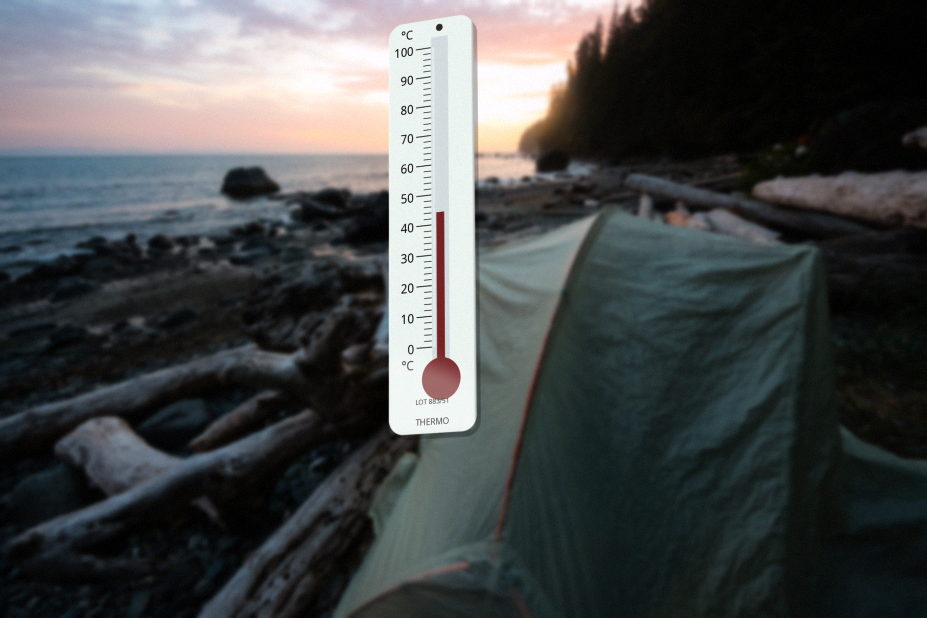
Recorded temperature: 44 °C
